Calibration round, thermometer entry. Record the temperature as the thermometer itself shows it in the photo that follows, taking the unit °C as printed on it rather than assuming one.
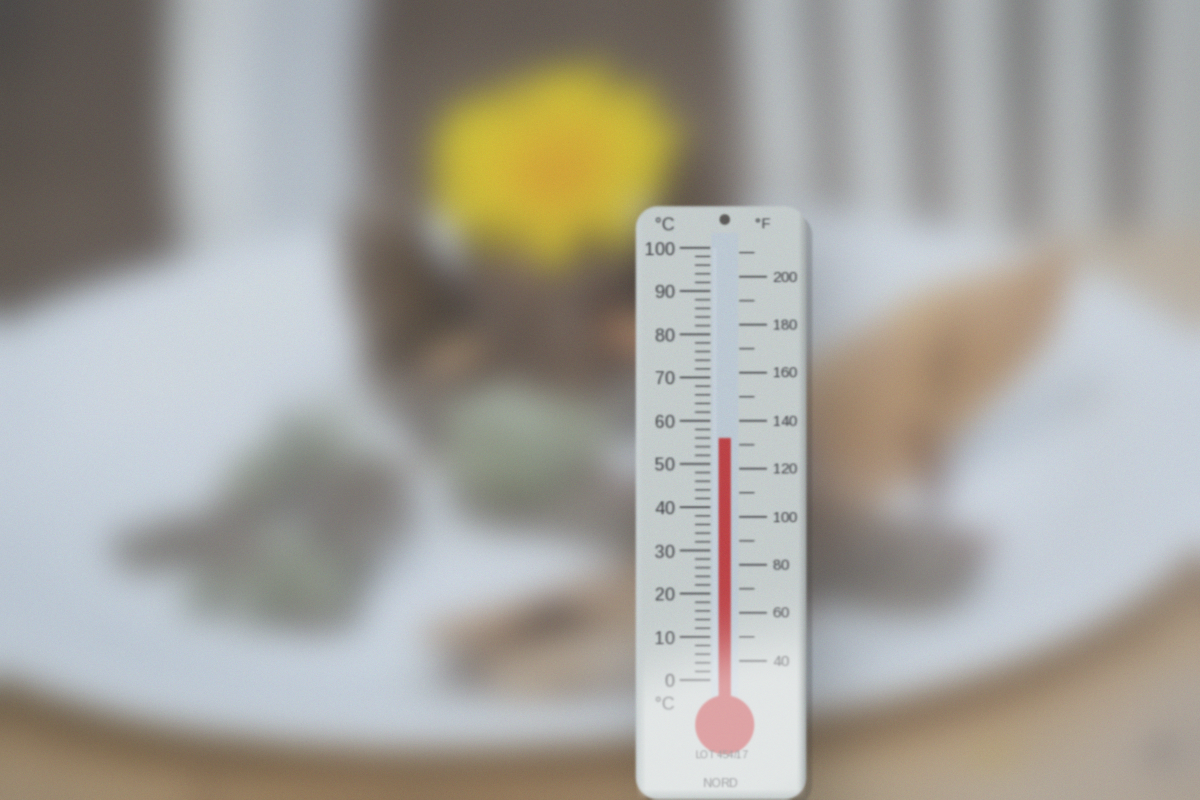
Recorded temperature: 56 °C
